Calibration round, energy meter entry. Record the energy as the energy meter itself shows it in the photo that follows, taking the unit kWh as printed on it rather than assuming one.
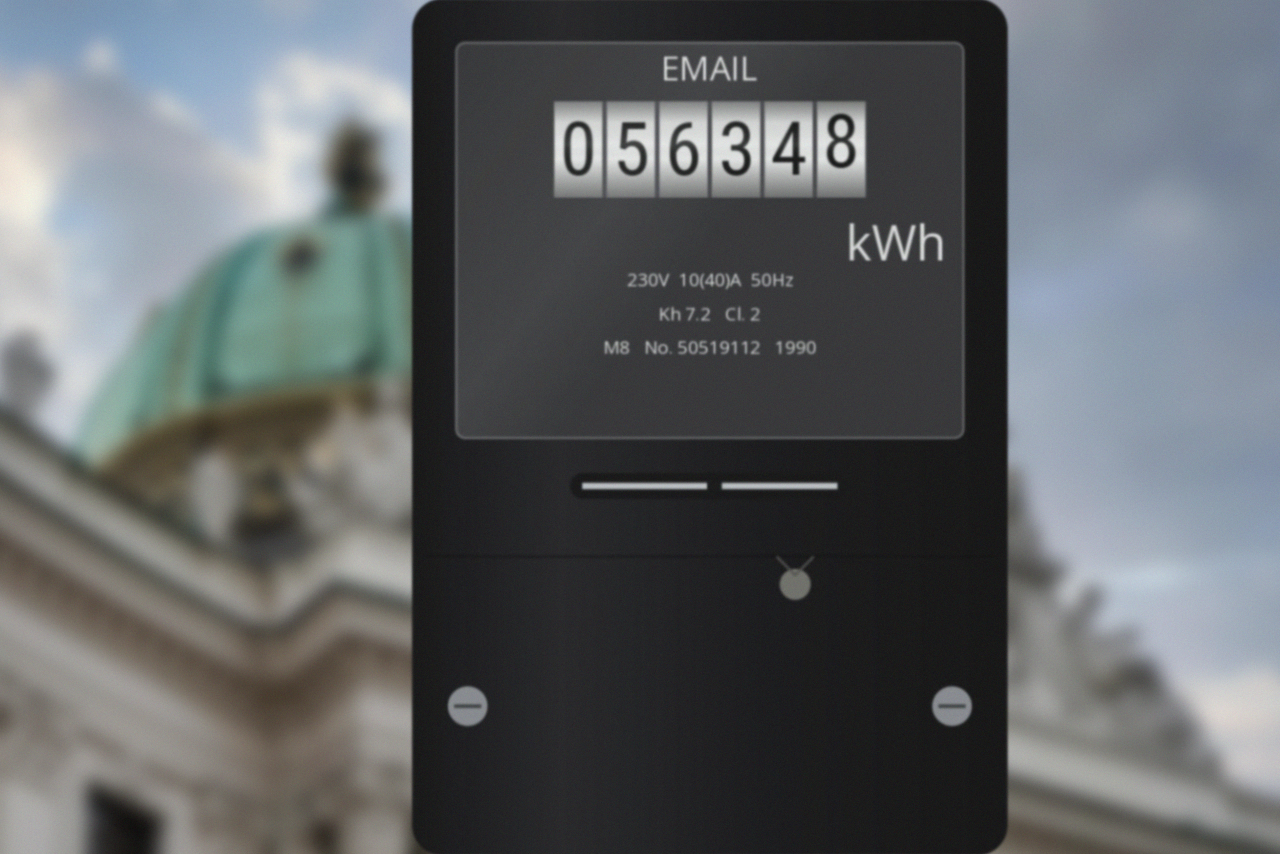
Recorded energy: 56348 kWh
